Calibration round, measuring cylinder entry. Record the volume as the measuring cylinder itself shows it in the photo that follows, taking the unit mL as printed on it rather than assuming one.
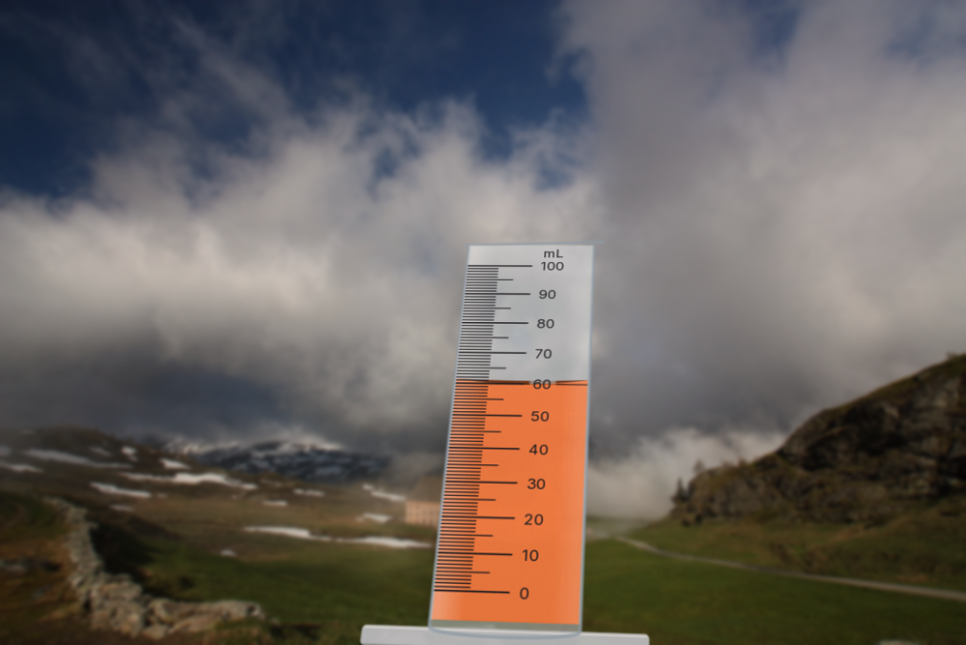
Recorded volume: 60 mL
